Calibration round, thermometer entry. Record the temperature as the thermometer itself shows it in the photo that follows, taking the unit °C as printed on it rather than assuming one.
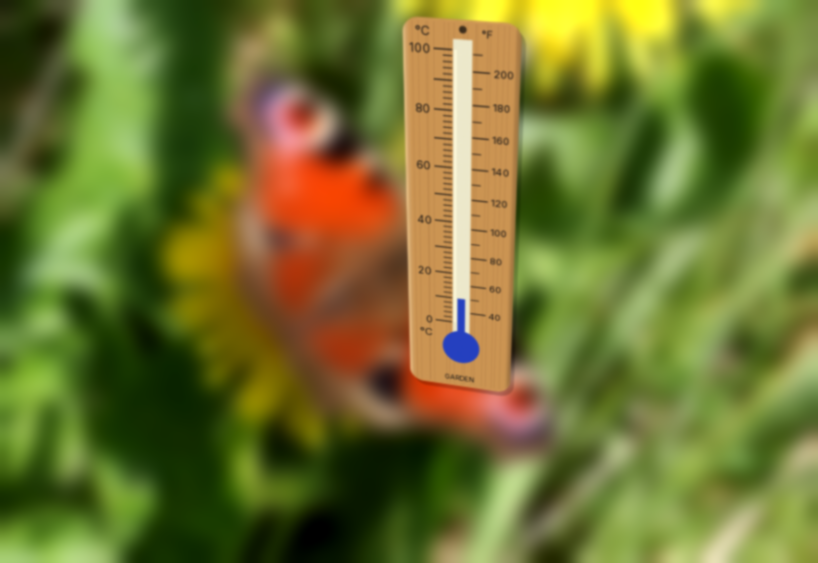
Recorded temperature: 10 °C
